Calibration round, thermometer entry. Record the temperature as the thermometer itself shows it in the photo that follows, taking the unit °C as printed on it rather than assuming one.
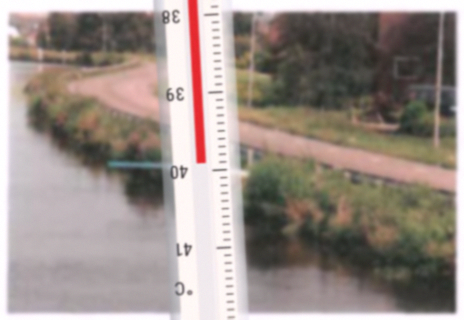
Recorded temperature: 39.9 °C
